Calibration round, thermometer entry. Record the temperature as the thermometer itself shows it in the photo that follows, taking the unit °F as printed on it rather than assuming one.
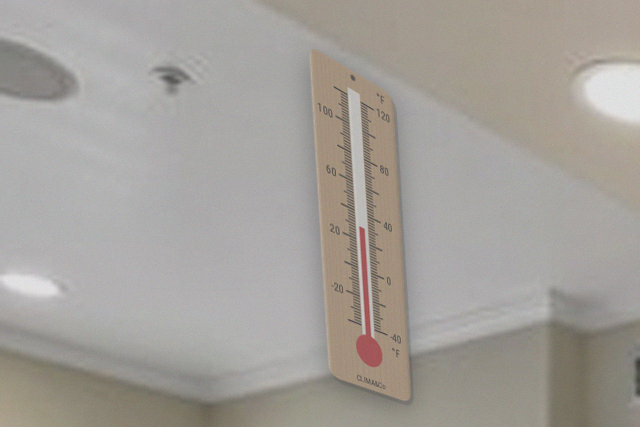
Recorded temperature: 30 °F
